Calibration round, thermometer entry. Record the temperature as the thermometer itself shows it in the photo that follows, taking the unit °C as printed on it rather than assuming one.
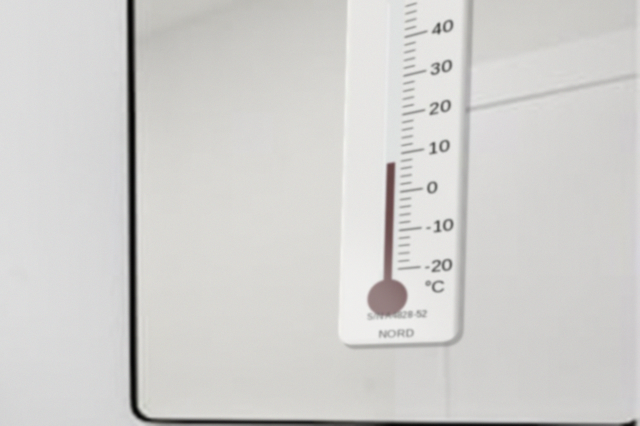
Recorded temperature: 8 °C
